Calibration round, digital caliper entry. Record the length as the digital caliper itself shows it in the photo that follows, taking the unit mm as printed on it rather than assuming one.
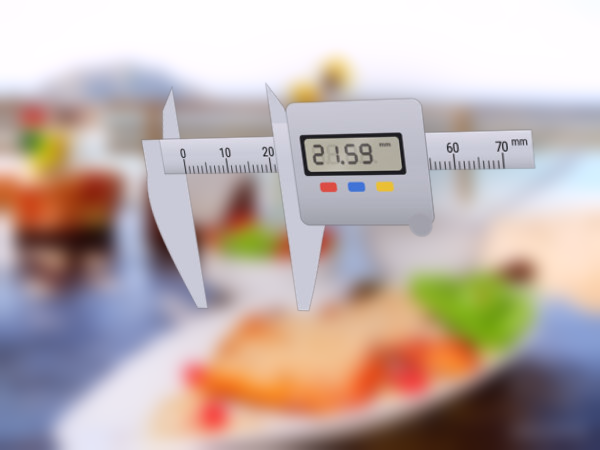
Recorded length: 21.59 mm
